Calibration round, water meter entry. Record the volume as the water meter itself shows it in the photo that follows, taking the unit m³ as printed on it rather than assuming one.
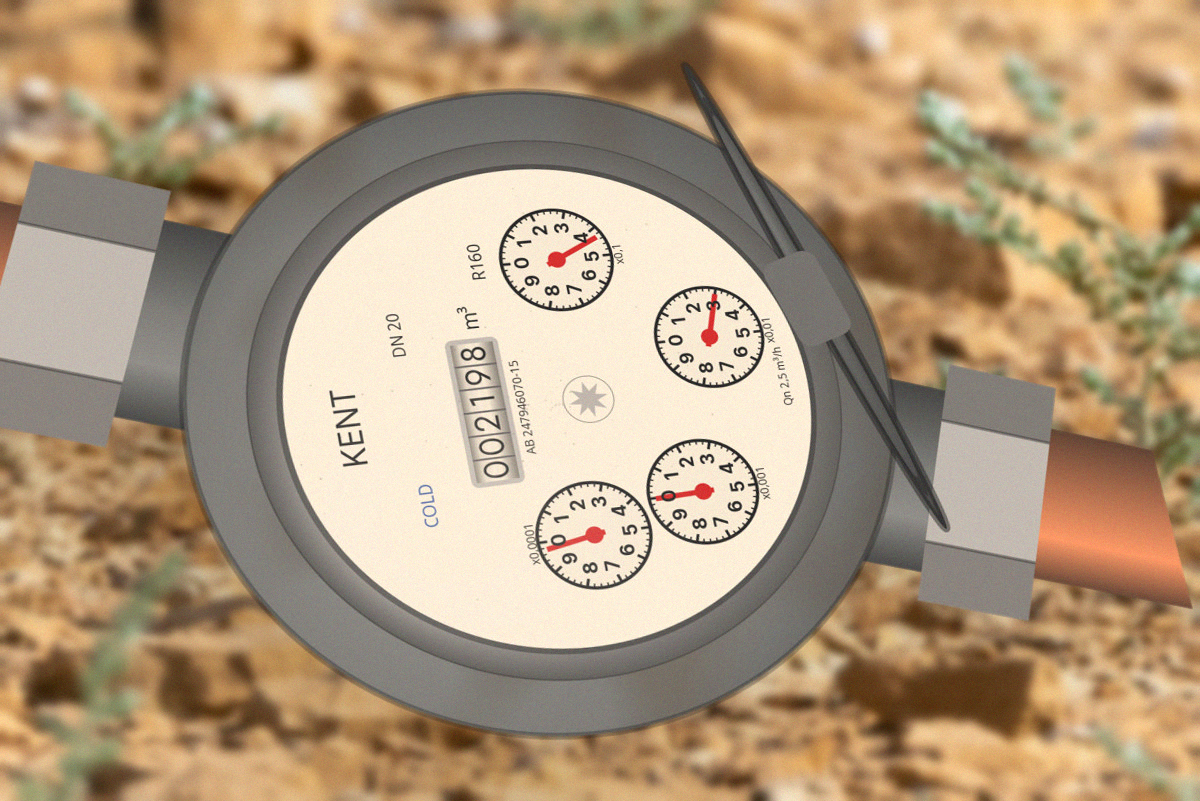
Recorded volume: 2198.4299 m³
